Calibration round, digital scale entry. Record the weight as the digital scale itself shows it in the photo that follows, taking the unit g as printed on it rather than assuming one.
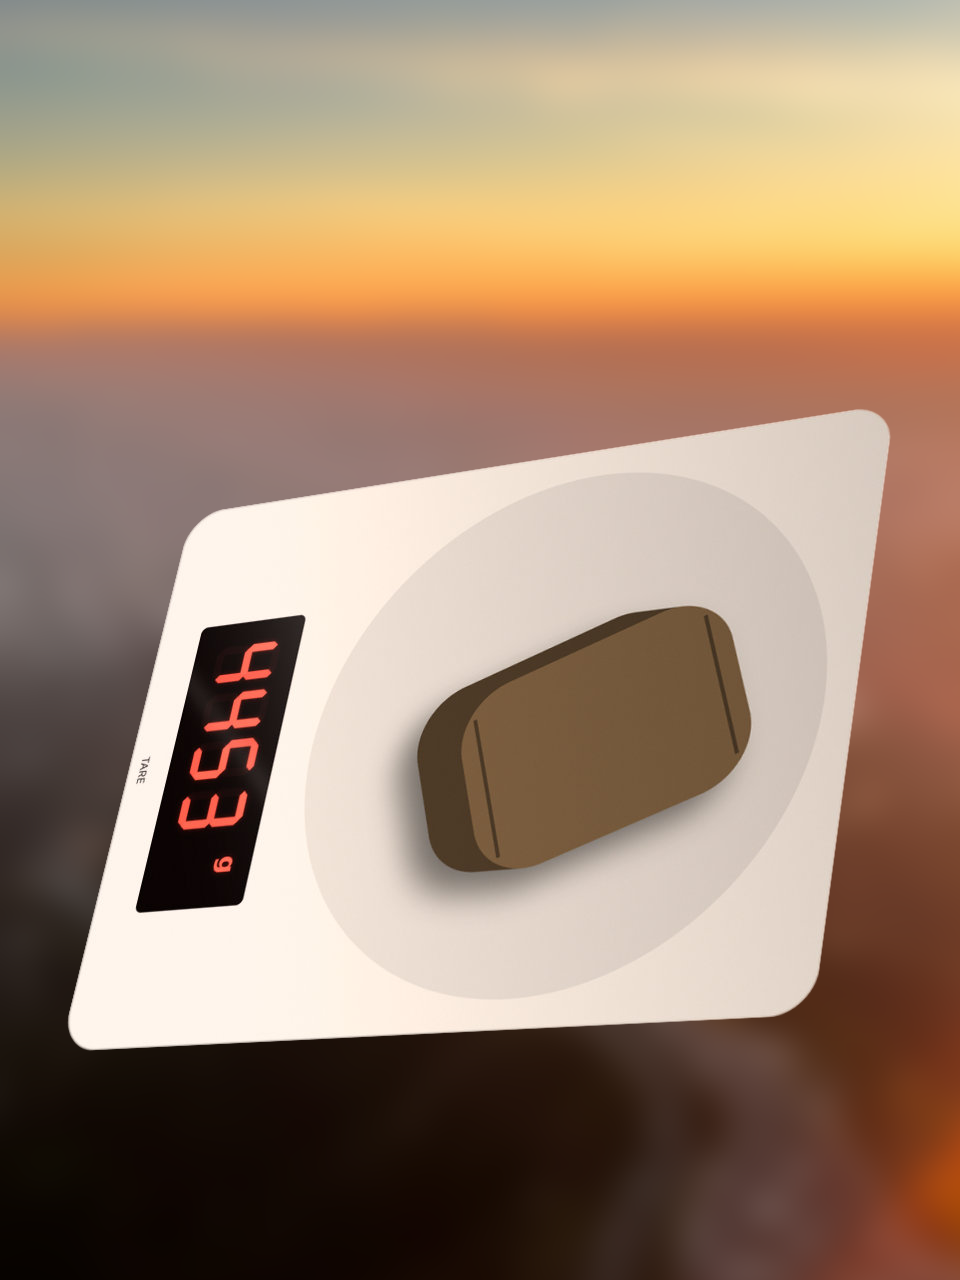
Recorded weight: 4453 g
